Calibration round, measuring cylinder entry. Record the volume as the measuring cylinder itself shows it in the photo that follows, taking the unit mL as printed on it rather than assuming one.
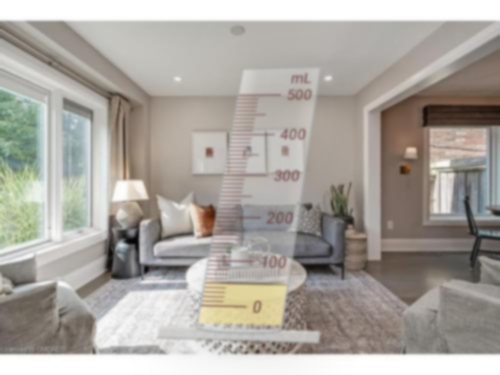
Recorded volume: 50 mL
